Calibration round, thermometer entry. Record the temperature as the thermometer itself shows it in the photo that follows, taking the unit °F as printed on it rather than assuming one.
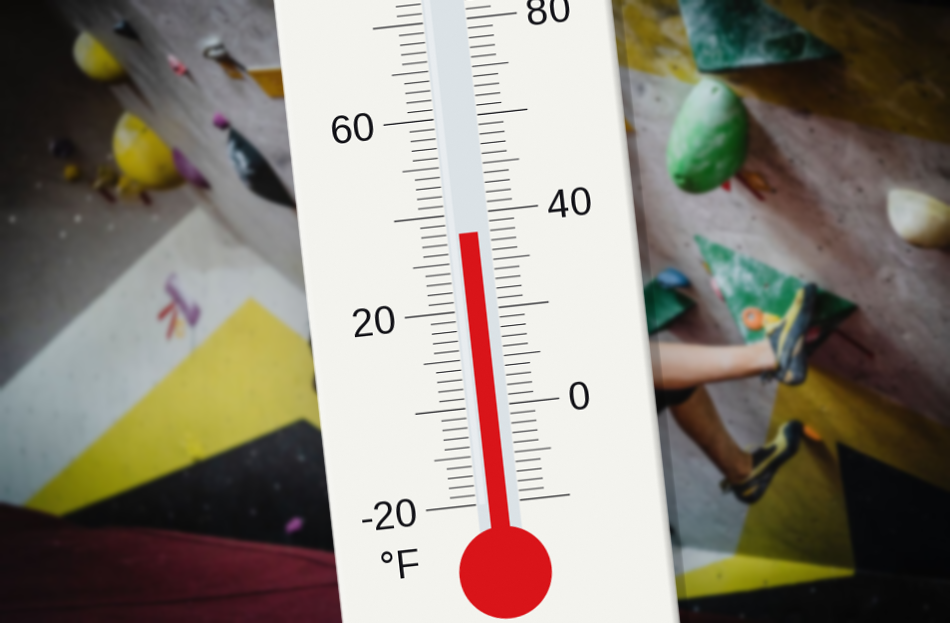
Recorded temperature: 36 °F
